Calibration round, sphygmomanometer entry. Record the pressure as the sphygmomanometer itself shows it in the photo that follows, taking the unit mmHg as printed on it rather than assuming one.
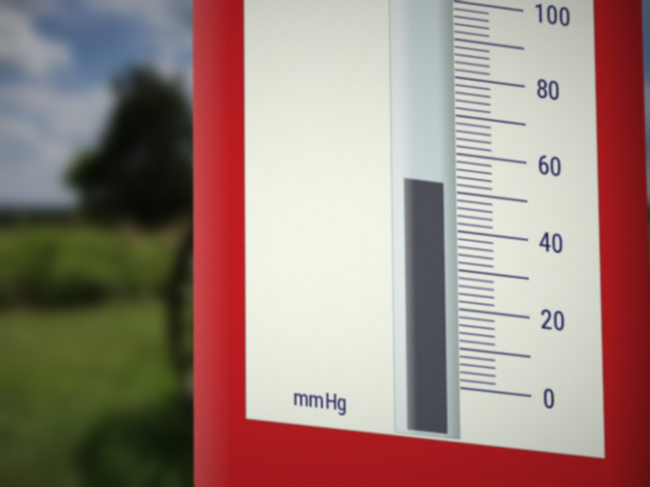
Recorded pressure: 52 mmHg
